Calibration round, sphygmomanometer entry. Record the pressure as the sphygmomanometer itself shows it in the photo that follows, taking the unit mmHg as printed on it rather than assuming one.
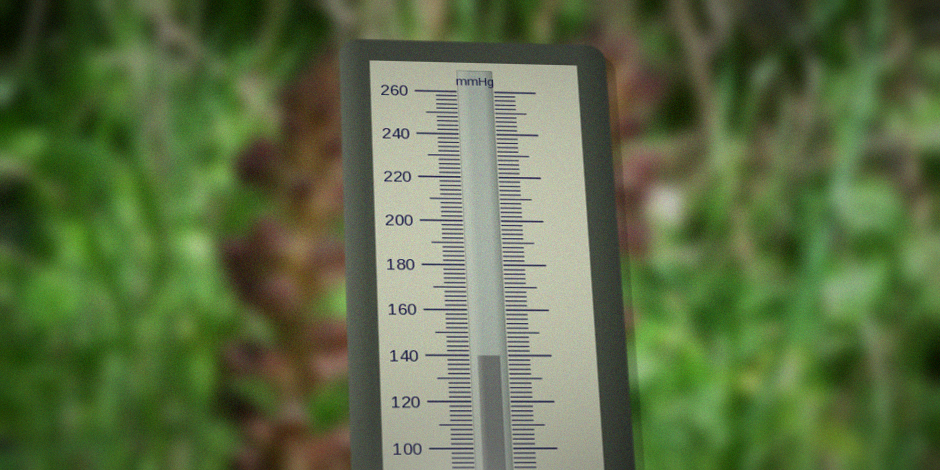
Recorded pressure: 140 mmHg
